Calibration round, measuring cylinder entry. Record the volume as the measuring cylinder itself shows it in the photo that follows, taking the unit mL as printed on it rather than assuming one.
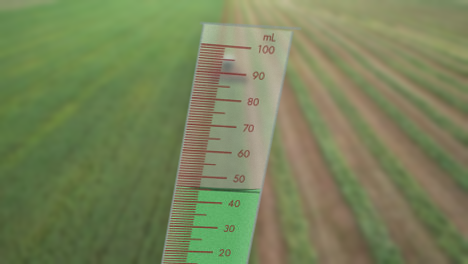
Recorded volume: 45 mL
